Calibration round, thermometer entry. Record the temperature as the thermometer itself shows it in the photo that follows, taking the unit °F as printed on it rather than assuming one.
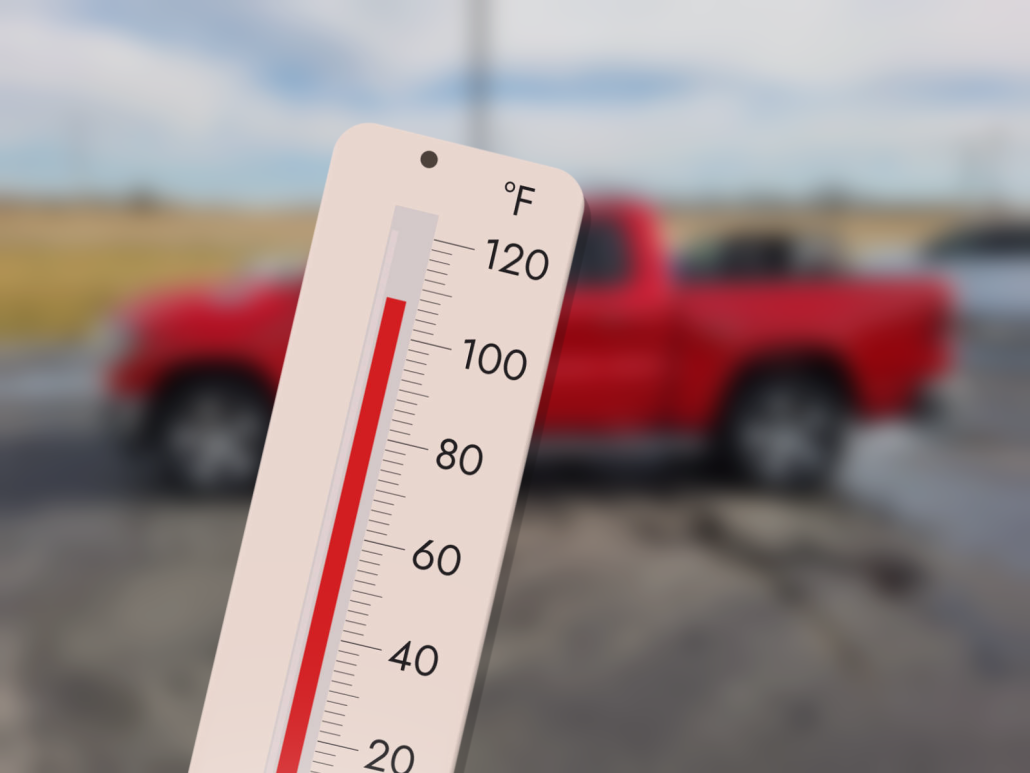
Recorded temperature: 107 °F
